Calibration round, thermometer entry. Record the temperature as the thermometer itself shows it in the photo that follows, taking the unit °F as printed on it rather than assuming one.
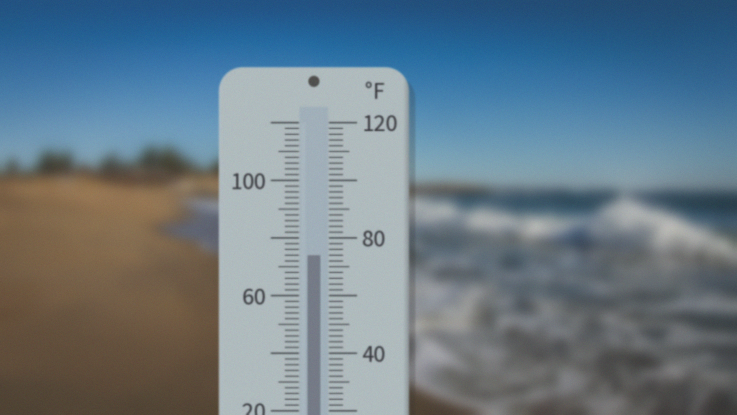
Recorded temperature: 74 °F
